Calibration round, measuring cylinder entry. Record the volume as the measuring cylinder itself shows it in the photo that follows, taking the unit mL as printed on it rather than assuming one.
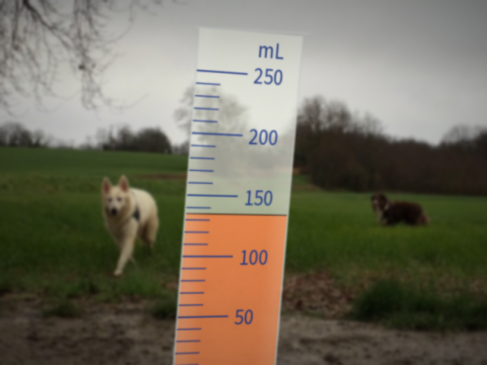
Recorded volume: 135 mL
